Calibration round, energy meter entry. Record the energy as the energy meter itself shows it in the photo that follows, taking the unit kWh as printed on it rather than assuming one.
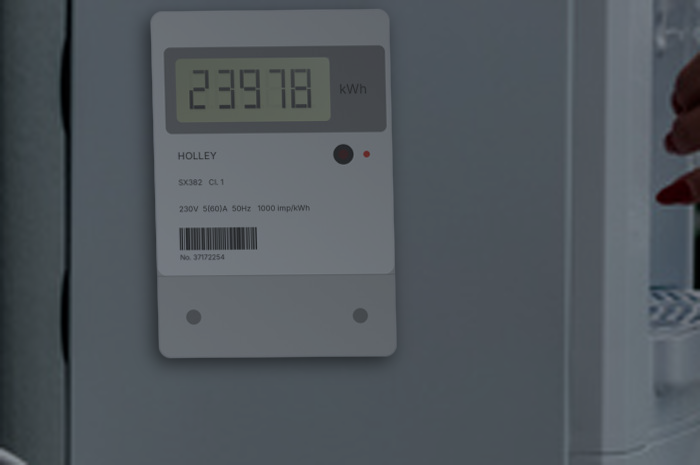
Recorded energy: 23978 kWh
